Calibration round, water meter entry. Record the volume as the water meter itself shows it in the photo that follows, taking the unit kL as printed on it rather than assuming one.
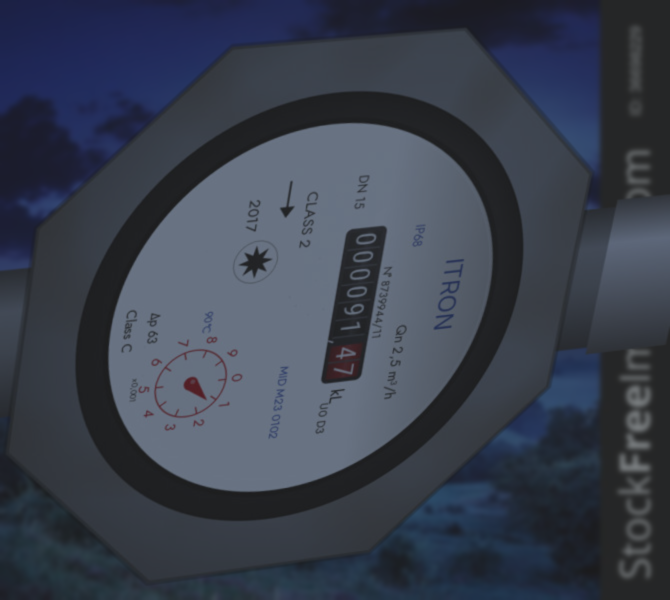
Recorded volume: 91.471 kL
